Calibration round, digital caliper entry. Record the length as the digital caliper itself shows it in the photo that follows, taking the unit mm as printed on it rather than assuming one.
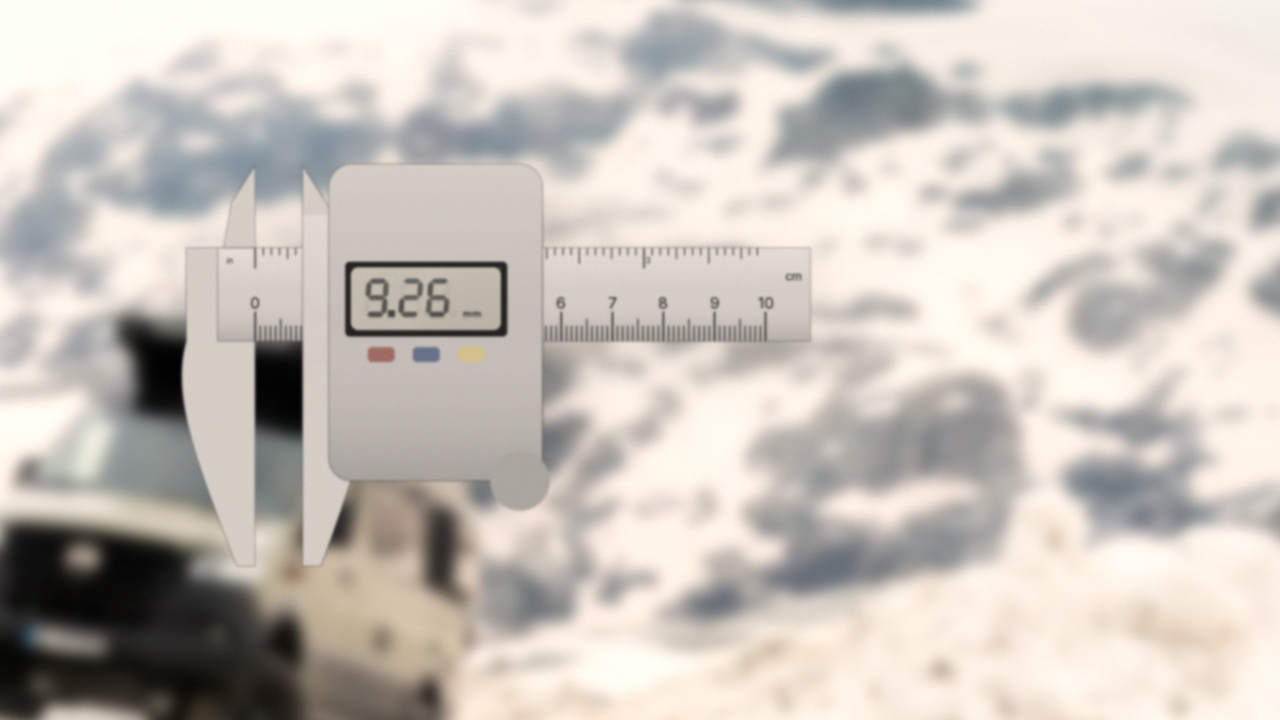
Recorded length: 9.26 mm
